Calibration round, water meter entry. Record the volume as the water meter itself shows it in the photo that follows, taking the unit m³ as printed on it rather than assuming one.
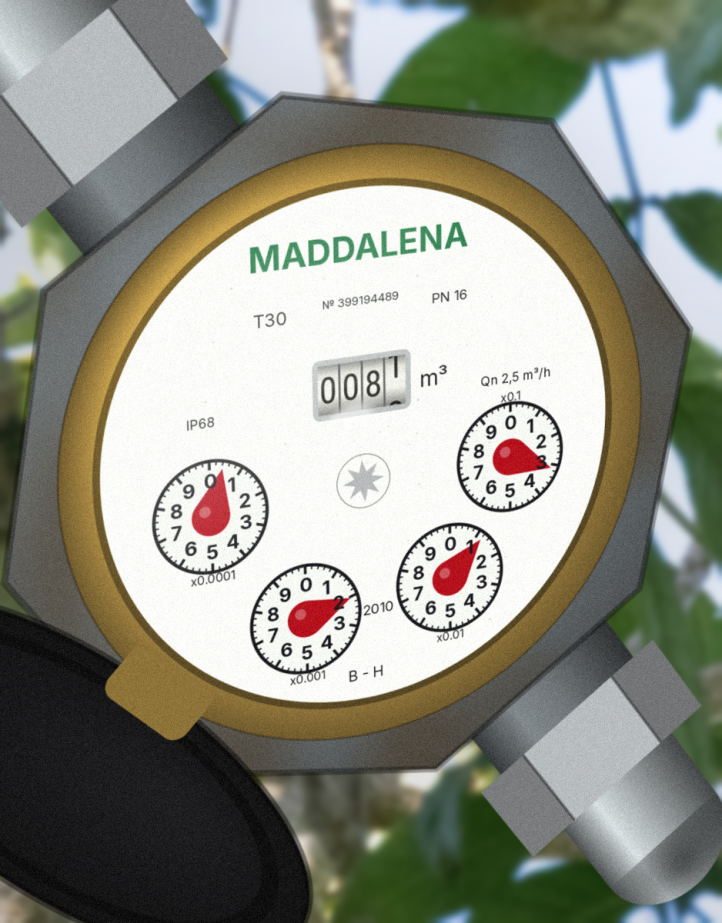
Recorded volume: 81.3120 m³
